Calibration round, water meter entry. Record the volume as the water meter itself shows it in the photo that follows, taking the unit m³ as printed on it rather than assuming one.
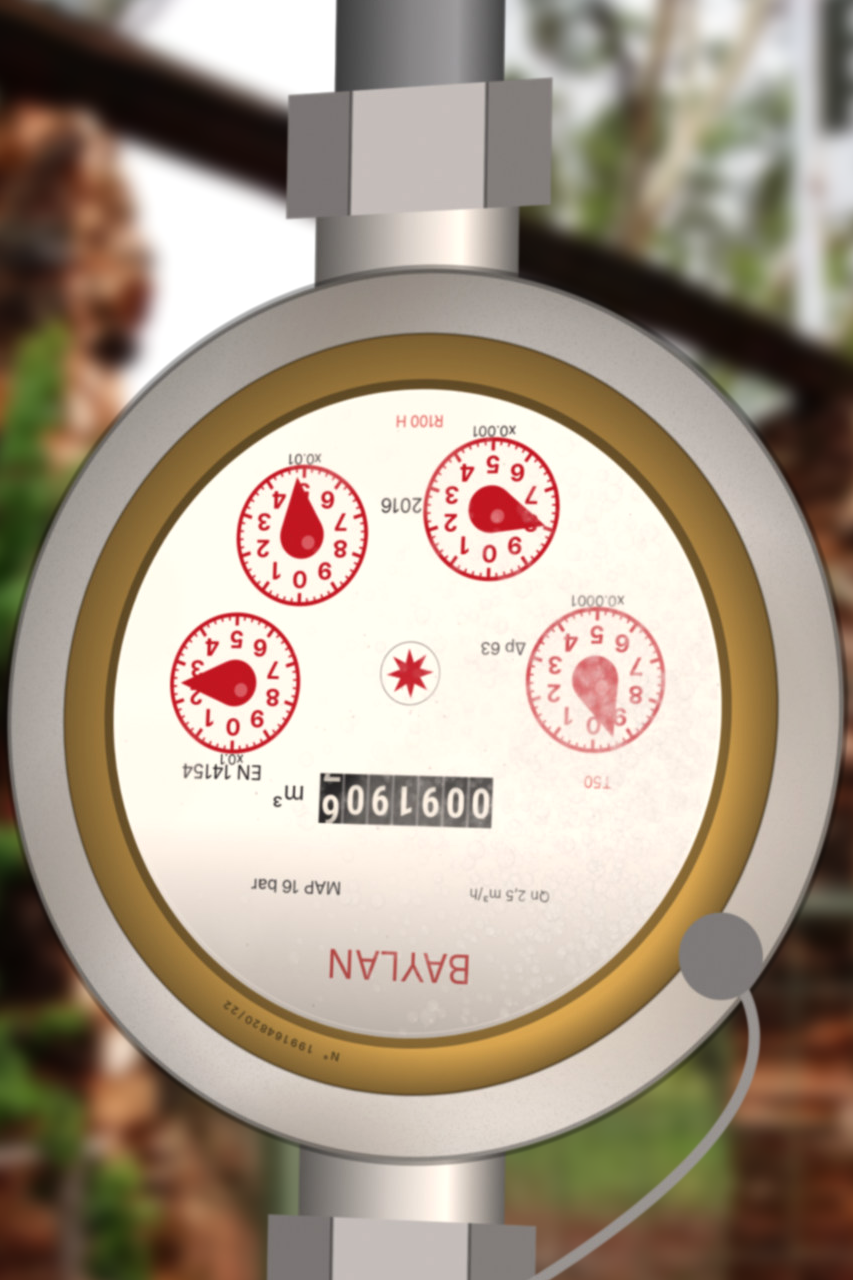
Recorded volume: 91906.2479 m³
